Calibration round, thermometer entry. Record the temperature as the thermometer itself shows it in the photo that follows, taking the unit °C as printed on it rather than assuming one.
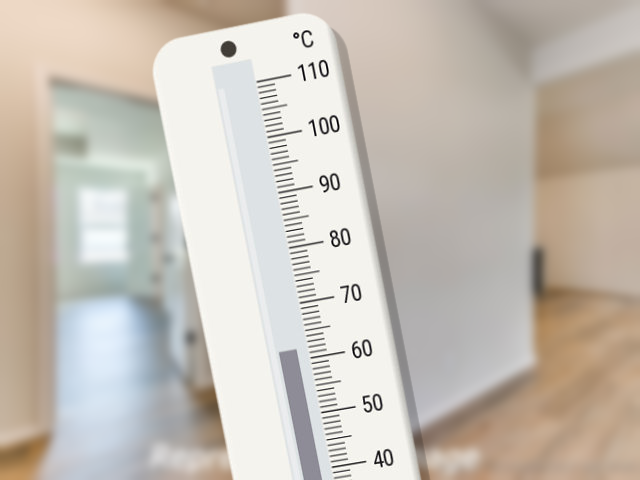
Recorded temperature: 62 °C
